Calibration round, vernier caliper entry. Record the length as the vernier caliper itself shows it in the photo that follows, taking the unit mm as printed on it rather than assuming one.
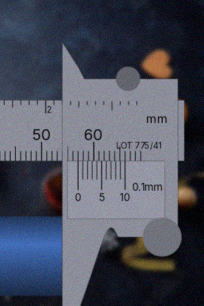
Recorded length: 57.0 mm
